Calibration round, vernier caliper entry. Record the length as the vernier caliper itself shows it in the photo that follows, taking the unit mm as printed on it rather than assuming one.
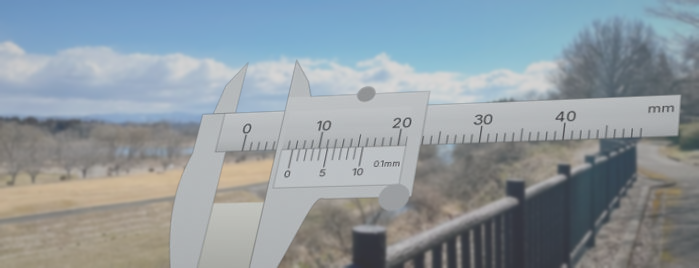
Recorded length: 6.6 mm
